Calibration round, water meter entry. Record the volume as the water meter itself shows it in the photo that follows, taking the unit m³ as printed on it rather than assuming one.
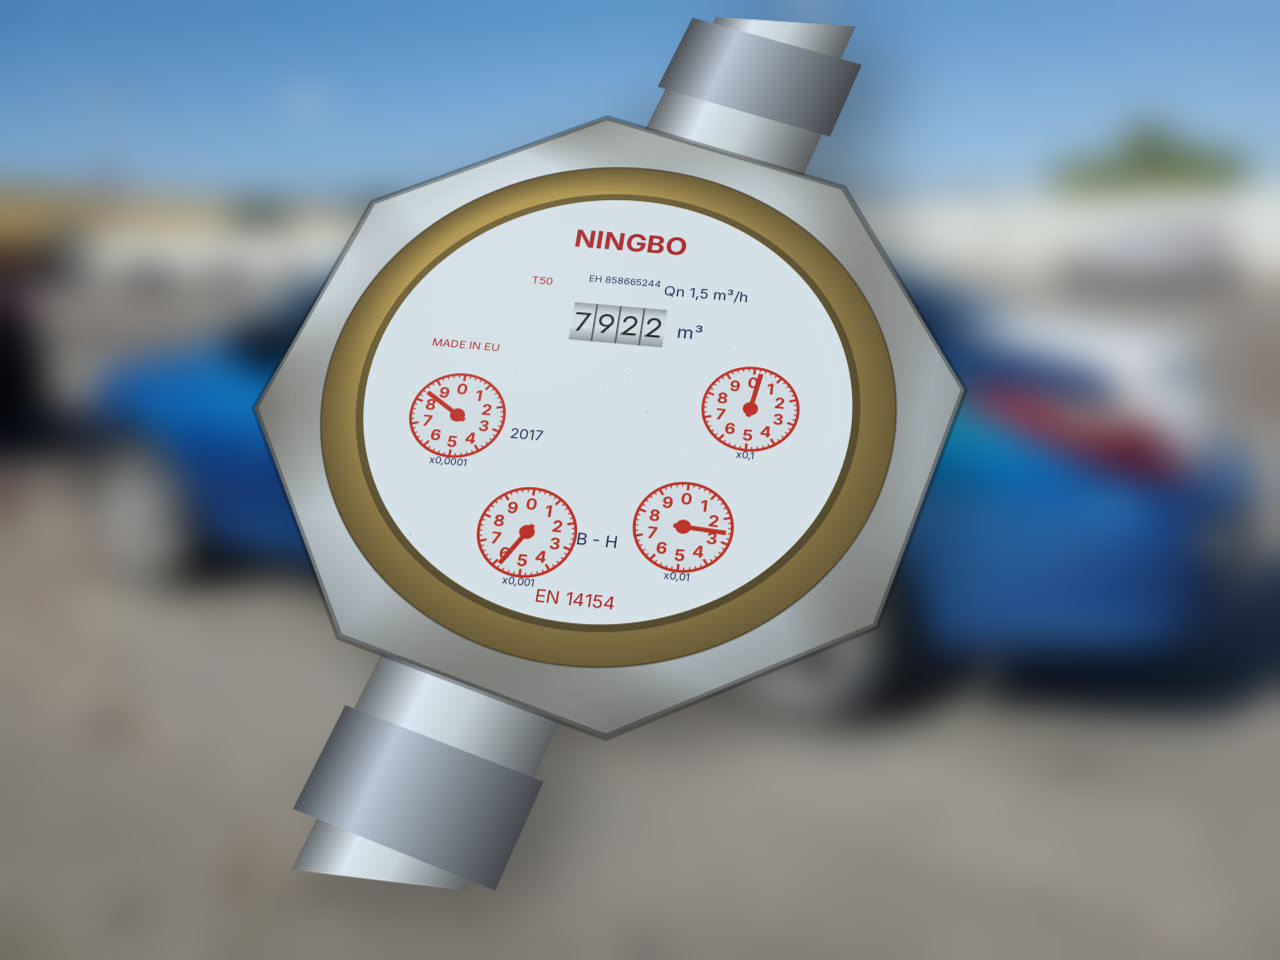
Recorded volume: 7922.0258 m³
